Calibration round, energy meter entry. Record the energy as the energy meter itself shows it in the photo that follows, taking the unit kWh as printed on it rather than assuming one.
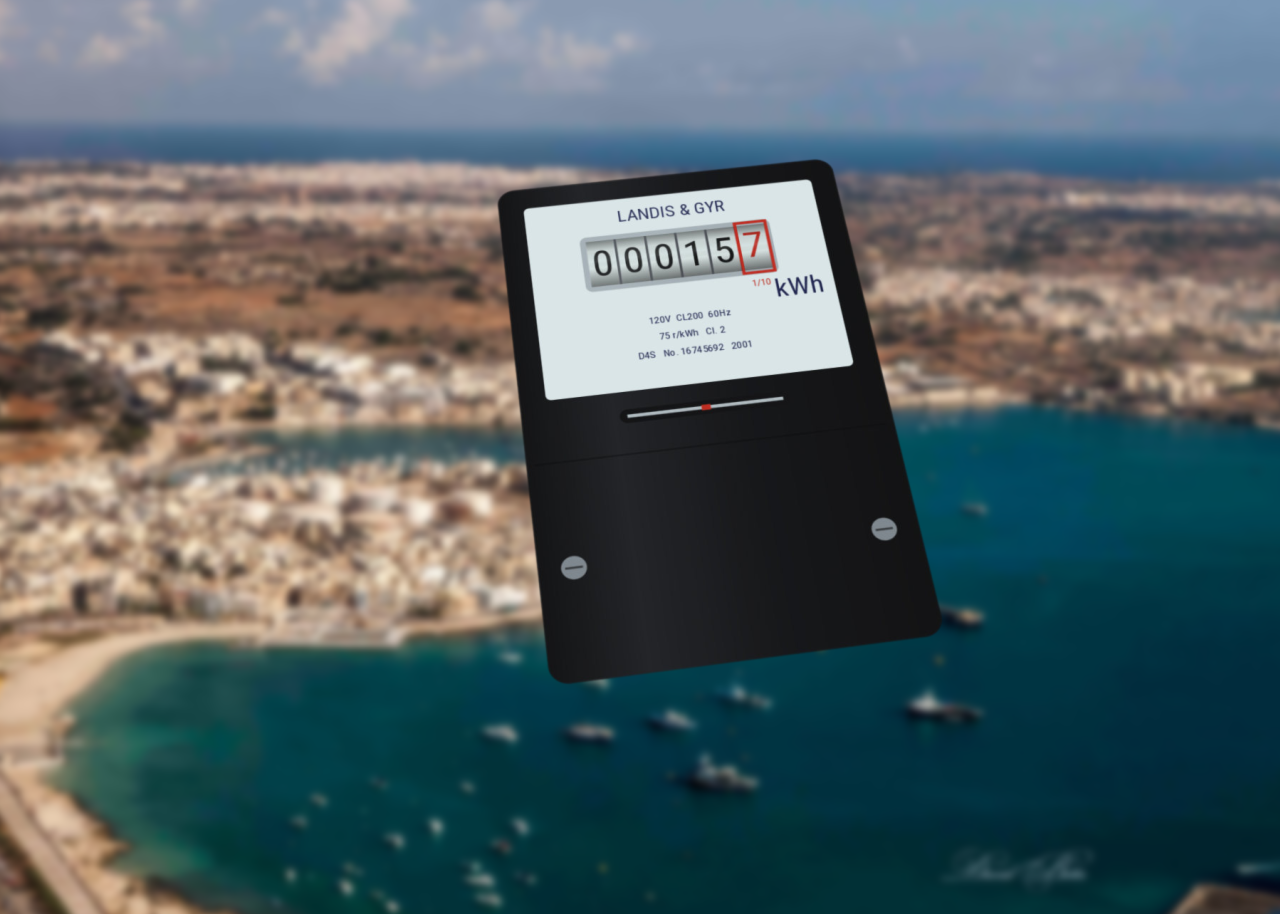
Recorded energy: 15.7 kWh
